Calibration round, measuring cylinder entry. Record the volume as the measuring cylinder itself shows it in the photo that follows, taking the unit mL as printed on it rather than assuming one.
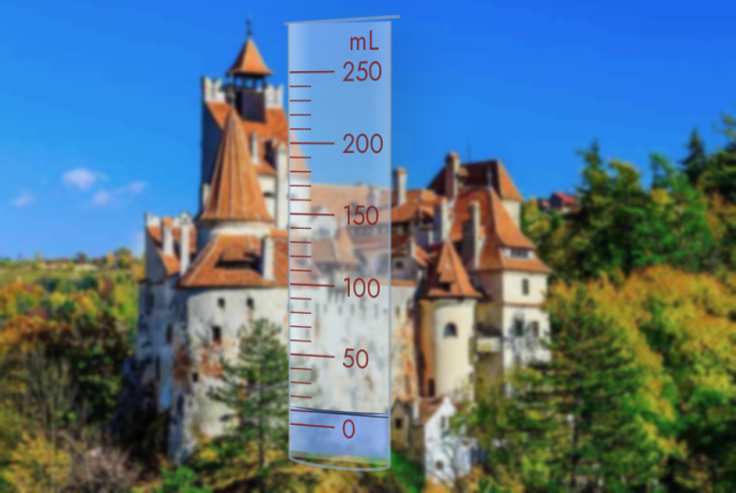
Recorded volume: 10 mL
